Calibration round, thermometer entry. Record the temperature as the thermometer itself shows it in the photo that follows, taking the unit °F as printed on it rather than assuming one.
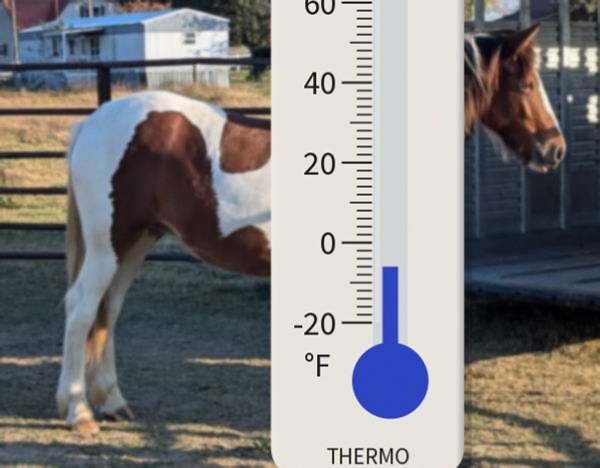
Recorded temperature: -6 °F
